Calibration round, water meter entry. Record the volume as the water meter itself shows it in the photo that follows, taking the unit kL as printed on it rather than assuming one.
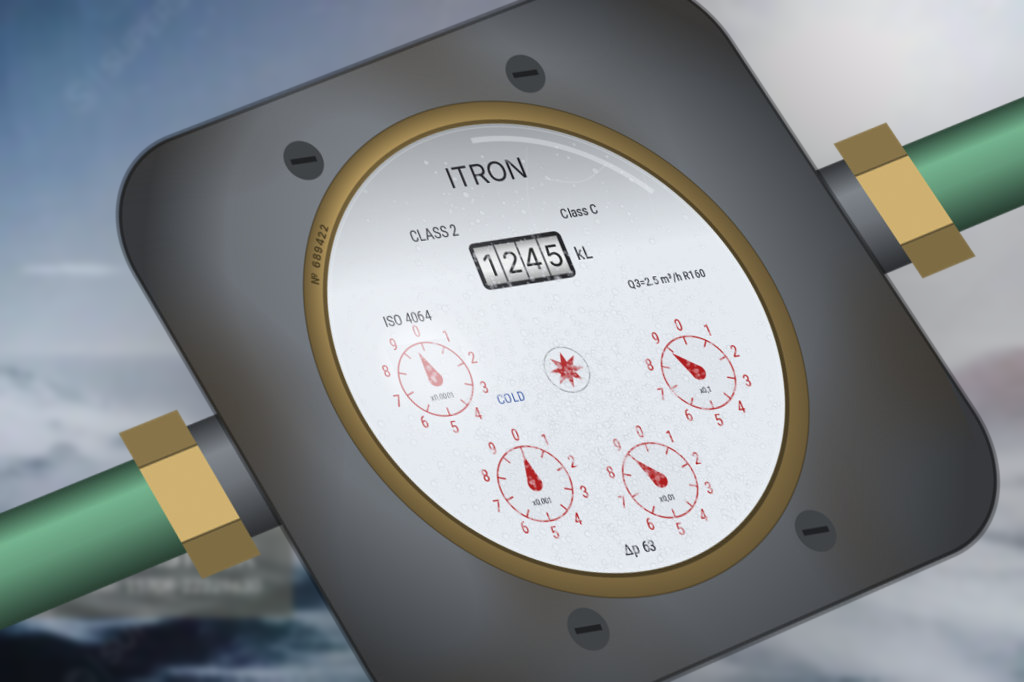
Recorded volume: 1245.8899 kL
